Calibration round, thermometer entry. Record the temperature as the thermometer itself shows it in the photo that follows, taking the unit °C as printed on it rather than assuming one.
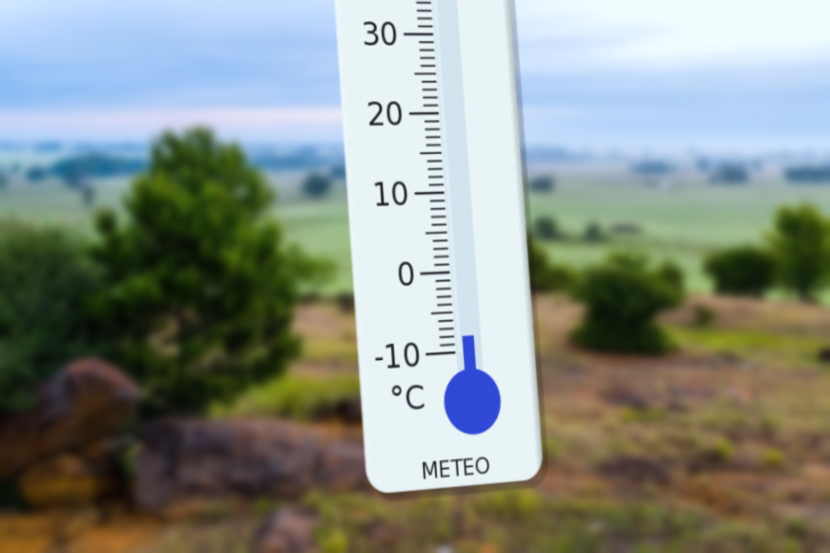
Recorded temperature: -8 °C
